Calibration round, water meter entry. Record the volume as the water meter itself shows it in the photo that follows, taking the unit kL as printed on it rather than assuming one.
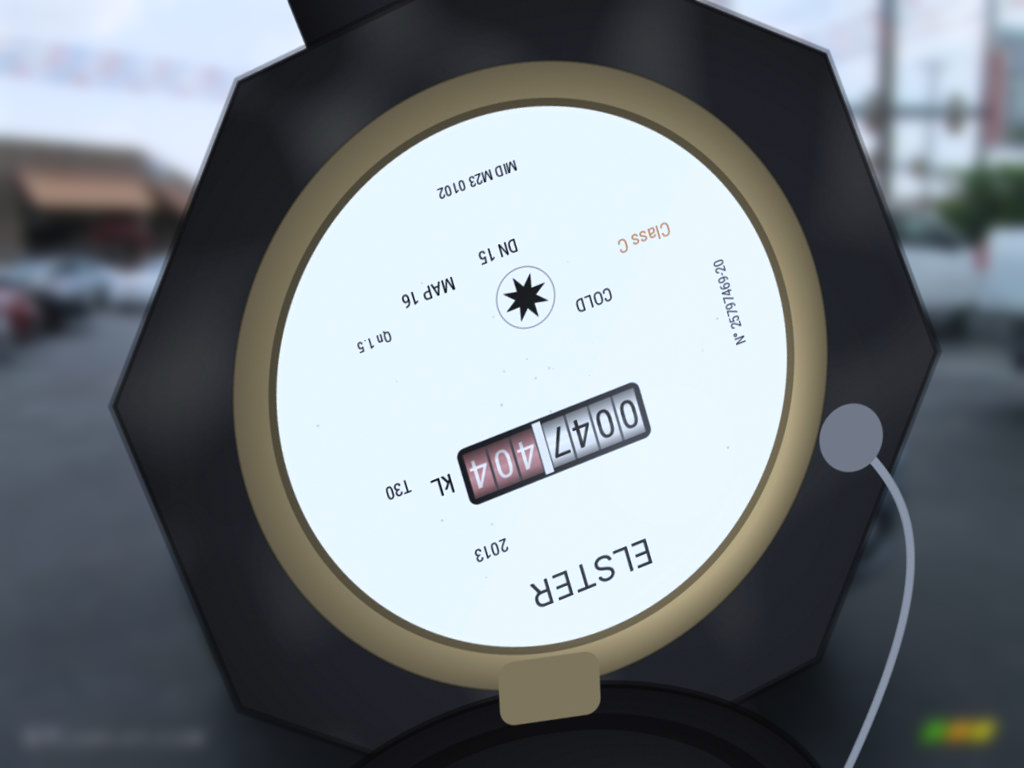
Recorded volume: 47.404 kL
